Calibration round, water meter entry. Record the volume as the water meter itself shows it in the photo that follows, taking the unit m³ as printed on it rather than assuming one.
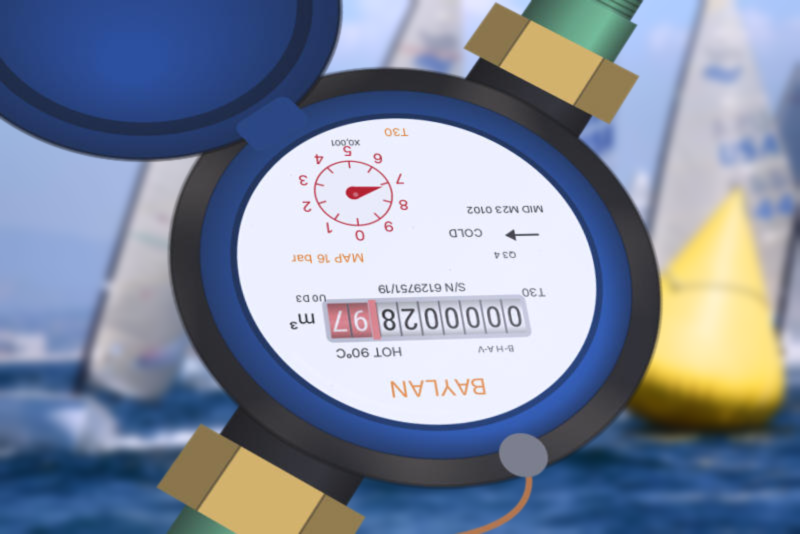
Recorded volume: 28.977 m³
